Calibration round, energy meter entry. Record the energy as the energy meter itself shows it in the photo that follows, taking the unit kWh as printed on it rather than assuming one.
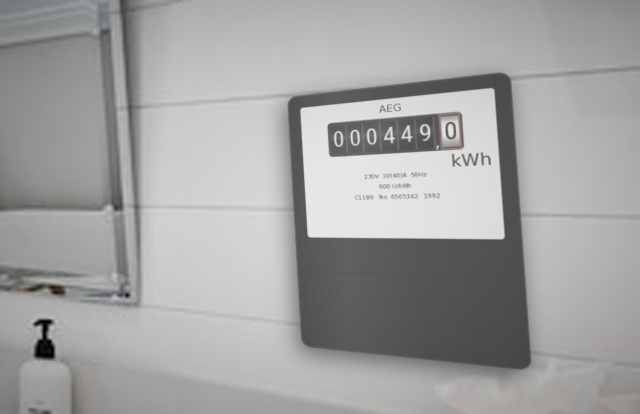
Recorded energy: 449.0 kWh
